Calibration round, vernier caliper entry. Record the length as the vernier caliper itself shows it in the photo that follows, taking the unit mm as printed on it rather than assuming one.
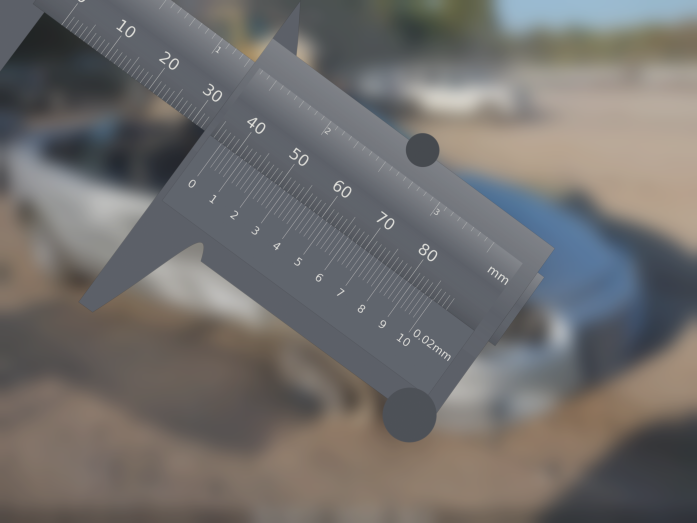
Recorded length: 36.8 mm
